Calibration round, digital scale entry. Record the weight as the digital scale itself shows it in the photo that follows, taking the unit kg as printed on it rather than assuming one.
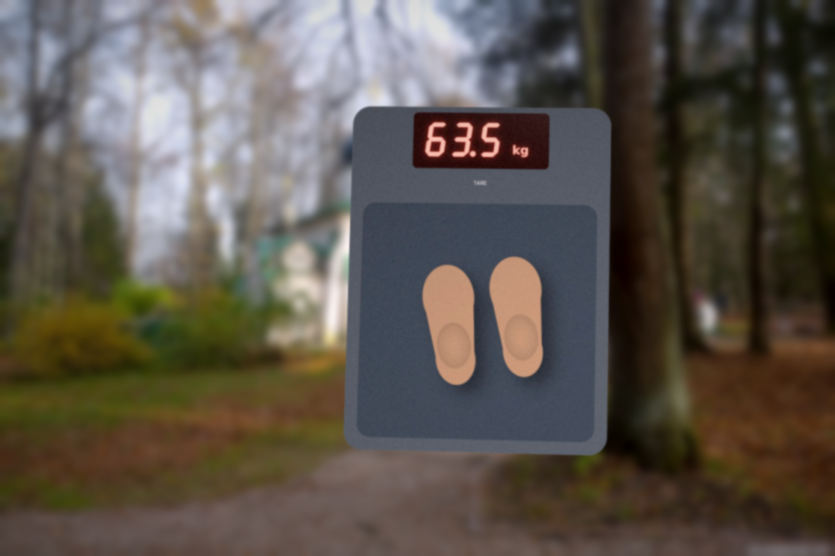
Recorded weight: 63.5 kg
